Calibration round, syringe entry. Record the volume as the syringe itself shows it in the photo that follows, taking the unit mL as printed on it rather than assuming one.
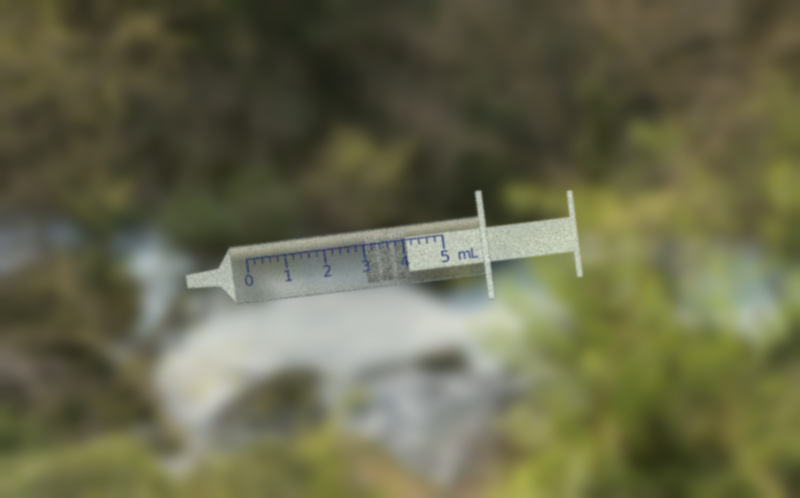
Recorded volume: 3 mL
